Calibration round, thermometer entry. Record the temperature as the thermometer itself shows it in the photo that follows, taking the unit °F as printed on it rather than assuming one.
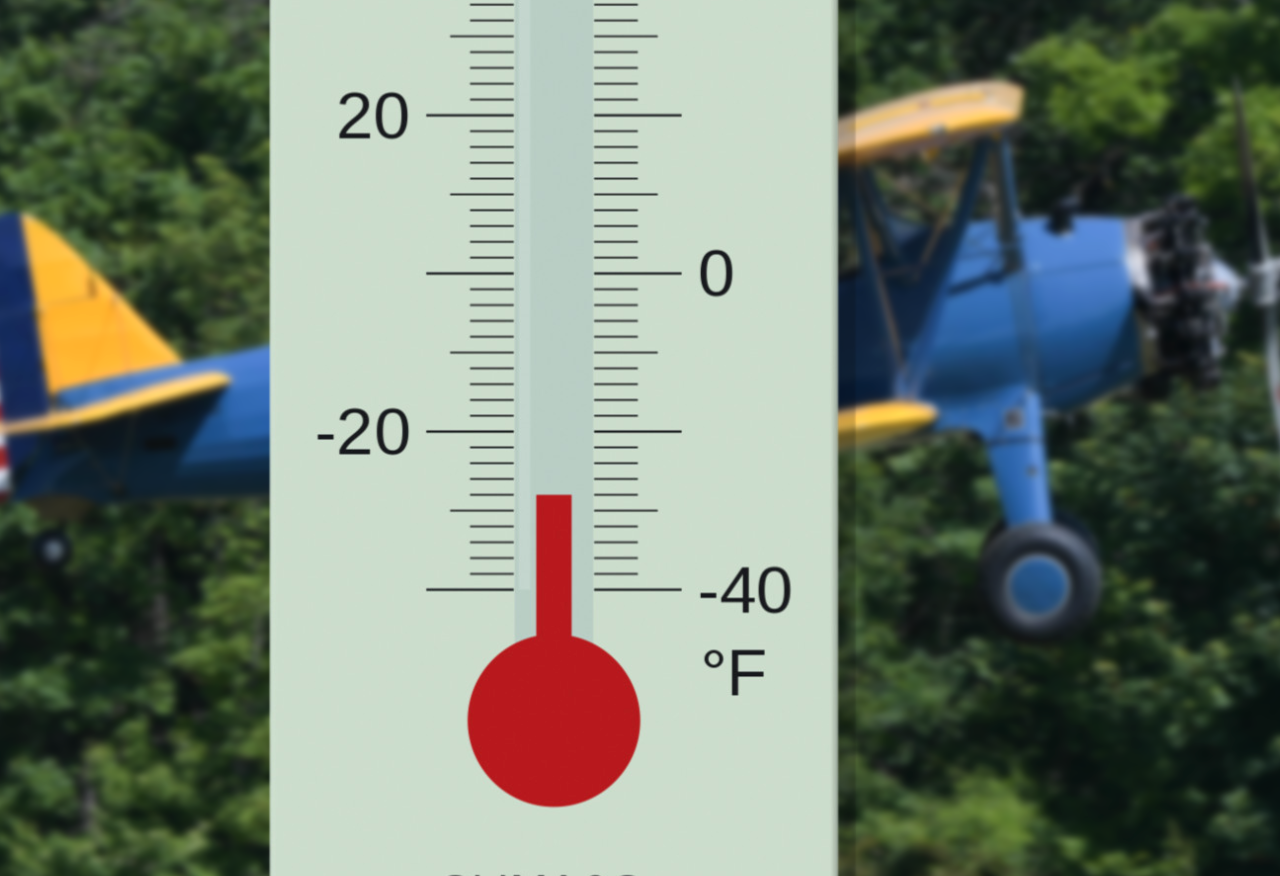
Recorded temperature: -28 °F
